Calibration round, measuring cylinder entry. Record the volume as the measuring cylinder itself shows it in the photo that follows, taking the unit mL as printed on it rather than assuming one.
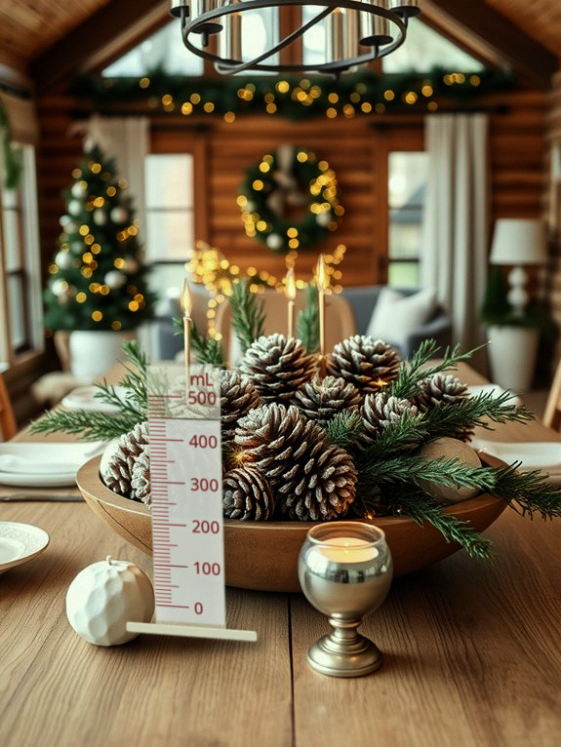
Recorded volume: 450 mL
